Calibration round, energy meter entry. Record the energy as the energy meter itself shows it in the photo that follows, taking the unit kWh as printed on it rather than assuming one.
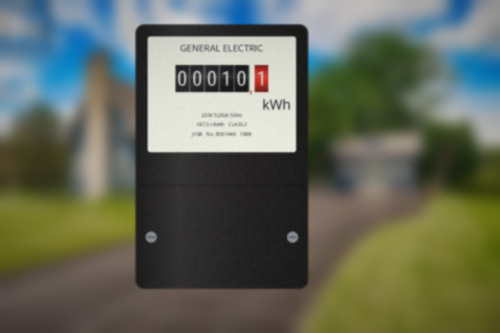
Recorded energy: 10.1 kWh
